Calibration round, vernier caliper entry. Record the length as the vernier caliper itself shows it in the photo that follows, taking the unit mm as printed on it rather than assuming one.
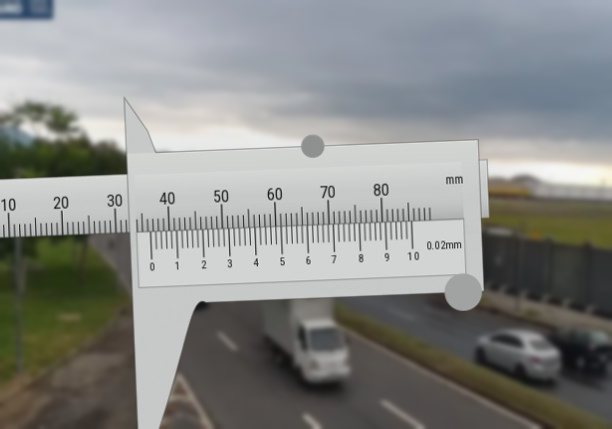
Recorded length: 36.5 mm
